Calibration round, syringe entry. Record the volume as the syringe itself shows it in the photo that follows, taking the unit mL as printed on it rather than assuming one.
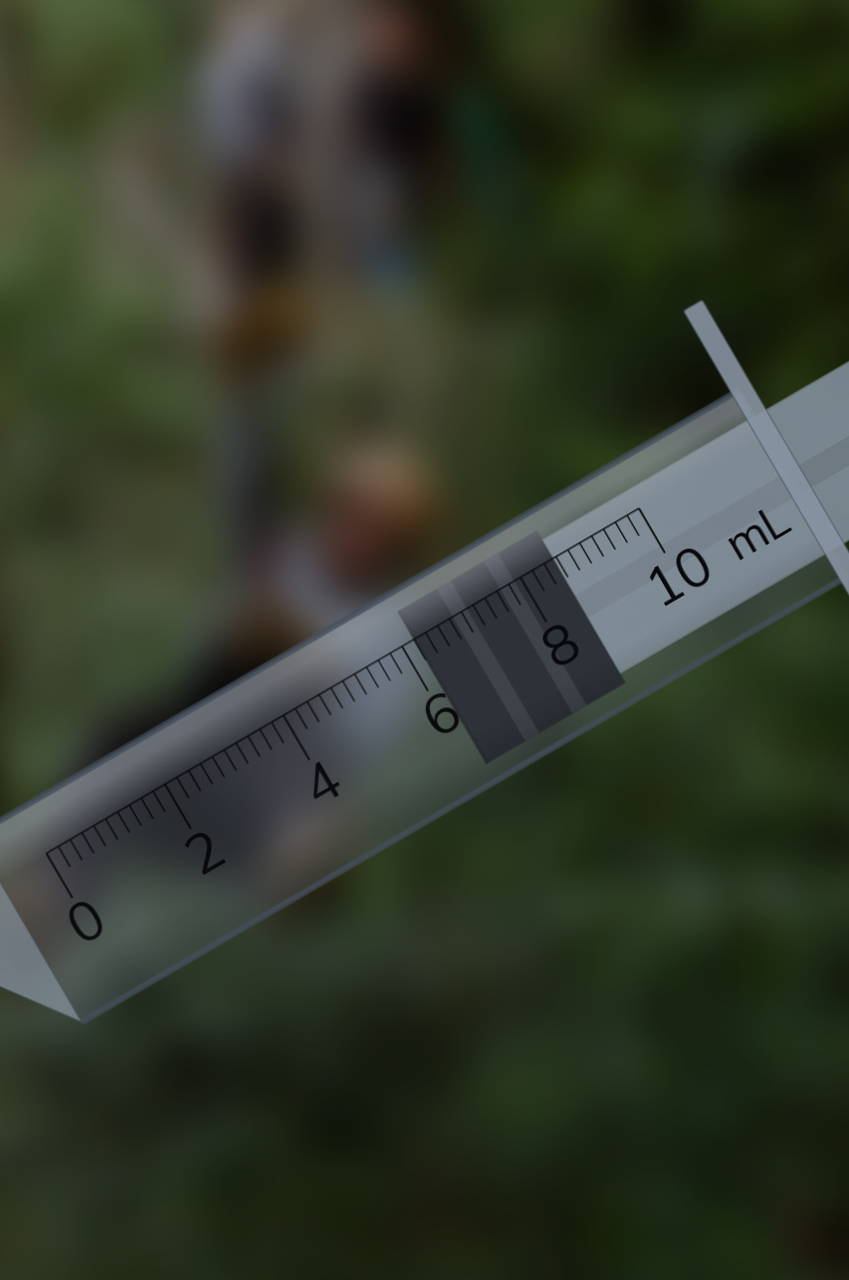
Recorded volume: 6.2 mL
